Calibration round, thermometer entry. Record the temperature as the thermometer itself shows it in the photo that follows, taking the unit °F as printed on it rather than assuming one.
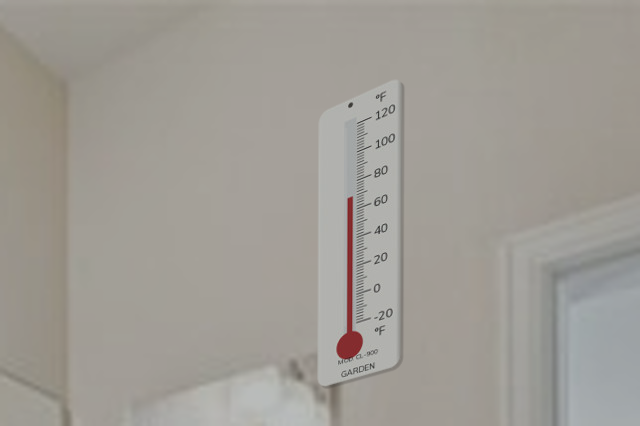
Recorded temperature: 70 °F
